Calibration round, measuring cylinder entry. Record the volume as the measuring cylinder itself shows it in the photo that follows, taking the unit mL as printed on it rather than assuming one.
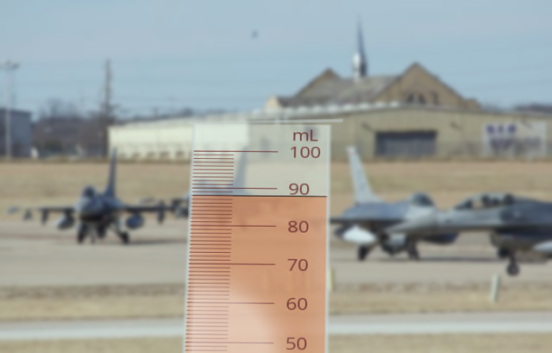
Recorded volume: 88 mL
